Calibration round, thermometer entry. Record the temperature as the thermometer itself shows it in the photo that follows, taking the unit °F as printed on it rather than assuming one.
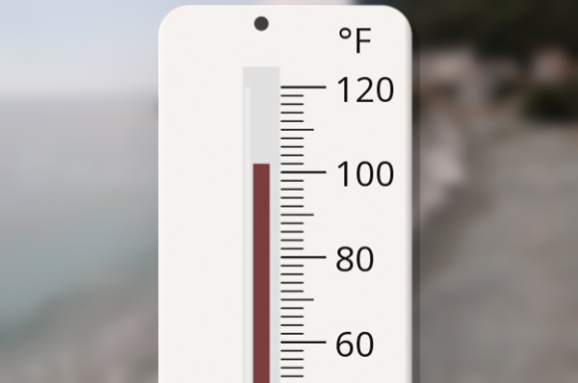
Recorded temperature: 102 °F
